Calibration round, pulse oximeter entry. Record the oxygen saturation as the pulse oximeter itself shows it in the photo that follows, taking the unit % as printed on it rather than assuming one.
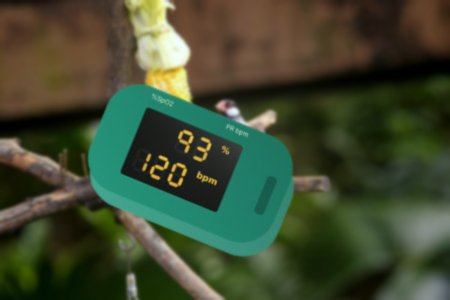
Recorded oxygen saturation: 93 %
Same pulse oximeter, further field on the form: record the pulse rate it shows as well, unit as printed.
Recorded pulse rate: 120 bpm
